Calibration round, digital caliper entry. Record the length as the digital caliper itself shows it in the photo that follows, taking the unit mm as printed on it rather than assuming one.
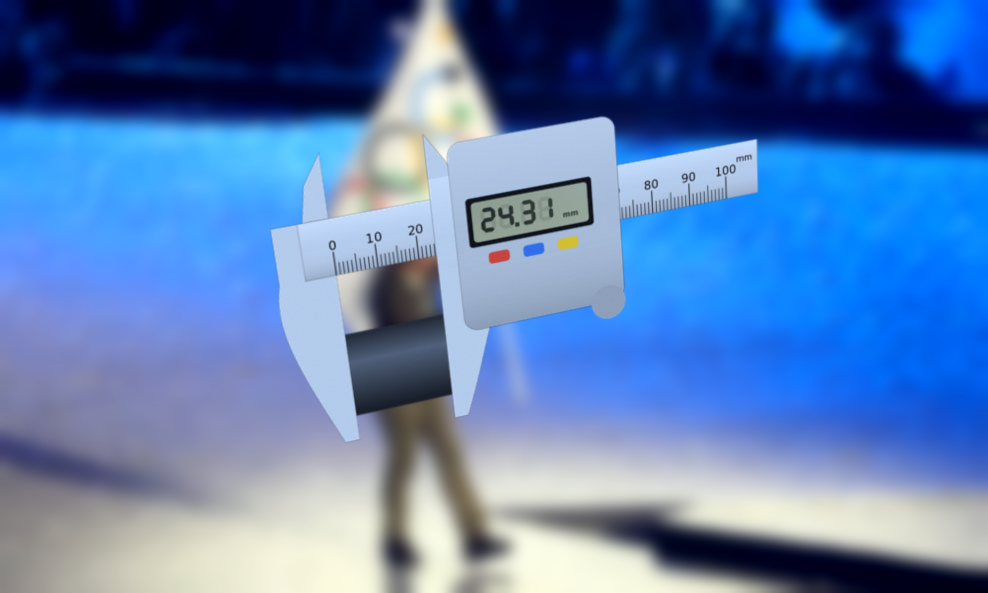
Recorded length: 24.31 mm
